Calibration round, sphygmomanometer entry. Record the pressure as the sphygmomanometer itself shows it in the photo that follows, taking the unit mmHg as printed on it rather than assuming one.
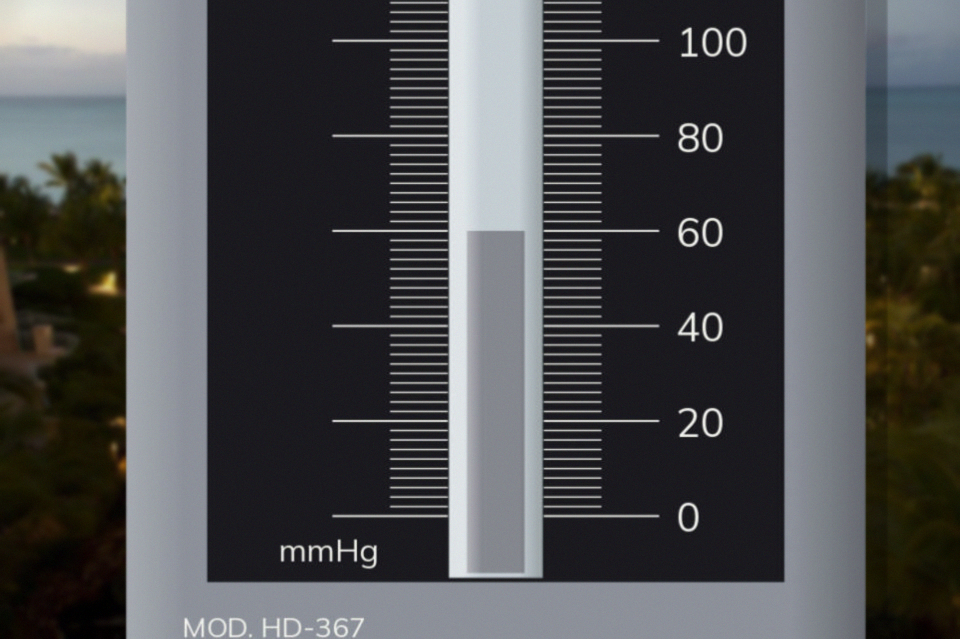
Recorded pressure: 60 mmHg
